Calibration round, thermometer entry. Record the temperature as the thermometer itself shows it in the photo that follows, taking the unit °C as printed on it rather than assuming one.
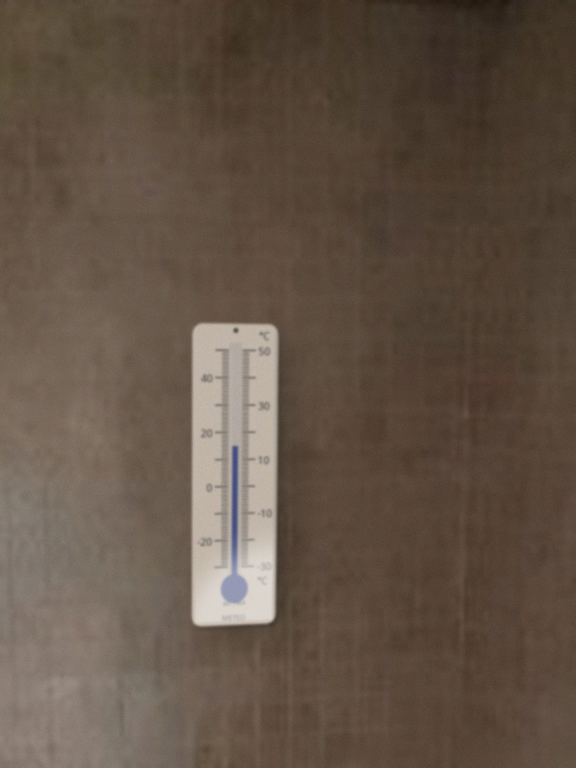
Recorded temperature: 15 °C
